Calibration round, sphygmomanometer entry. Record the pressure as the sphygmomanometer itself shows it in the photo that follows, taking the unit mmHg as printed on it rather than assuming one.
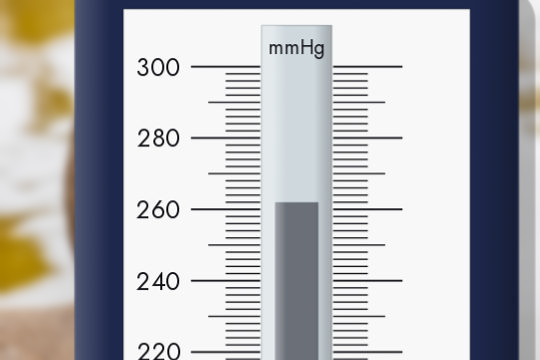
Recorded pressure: 262 mmHg
